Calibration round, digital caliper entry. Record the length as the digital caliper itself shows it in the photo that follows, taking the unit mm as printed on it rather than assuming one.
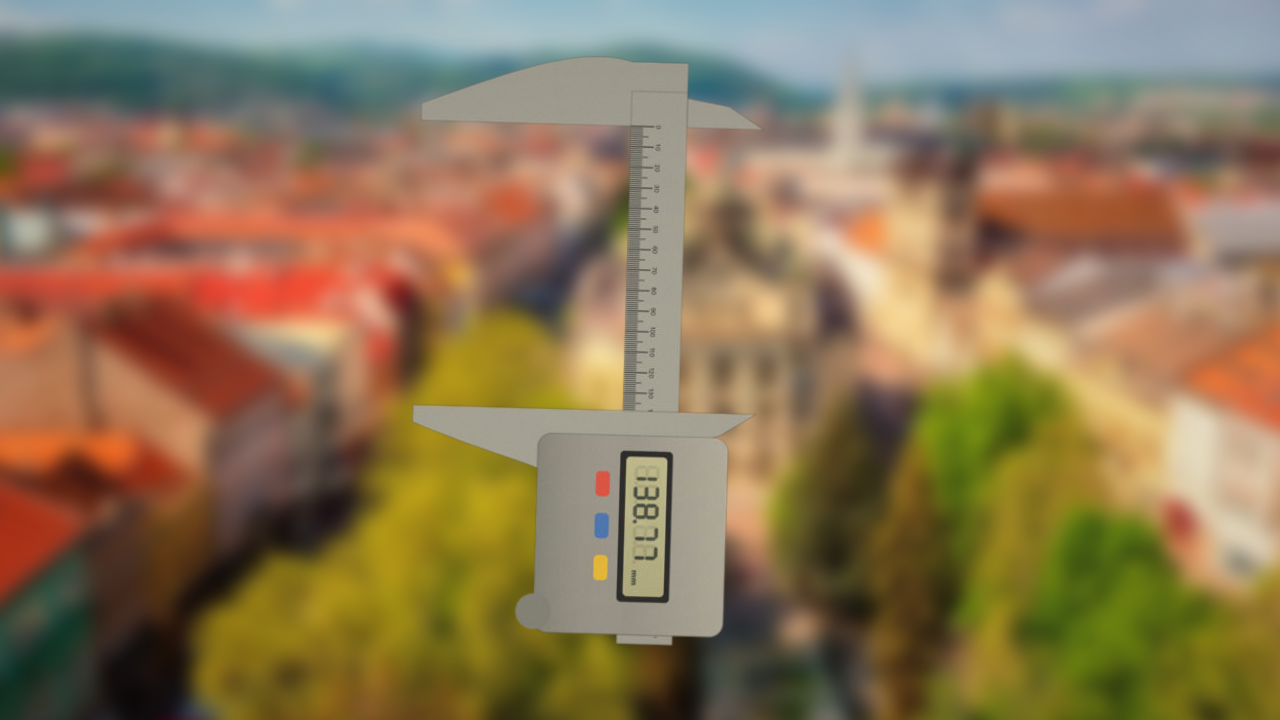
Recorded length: 138.77 mm
